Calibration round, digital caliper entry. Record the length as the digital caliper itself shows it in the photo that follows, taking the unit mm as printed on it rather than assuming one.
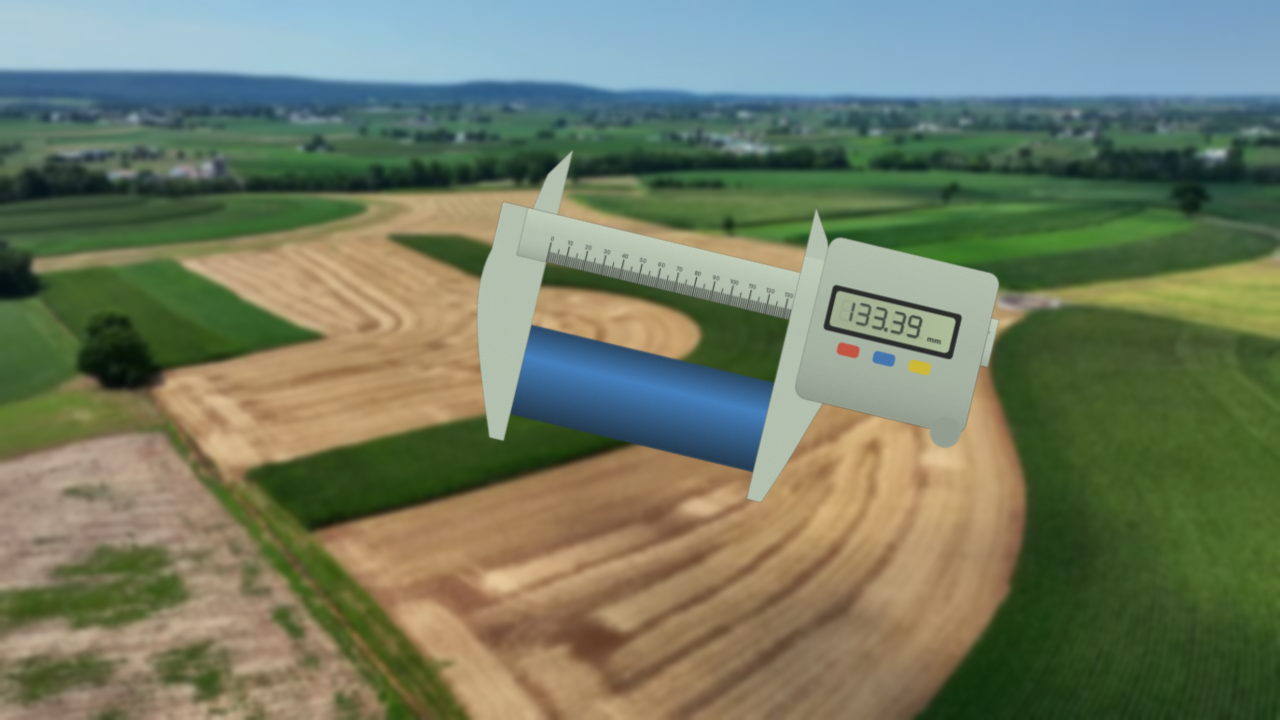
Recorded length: 133.39 mm
